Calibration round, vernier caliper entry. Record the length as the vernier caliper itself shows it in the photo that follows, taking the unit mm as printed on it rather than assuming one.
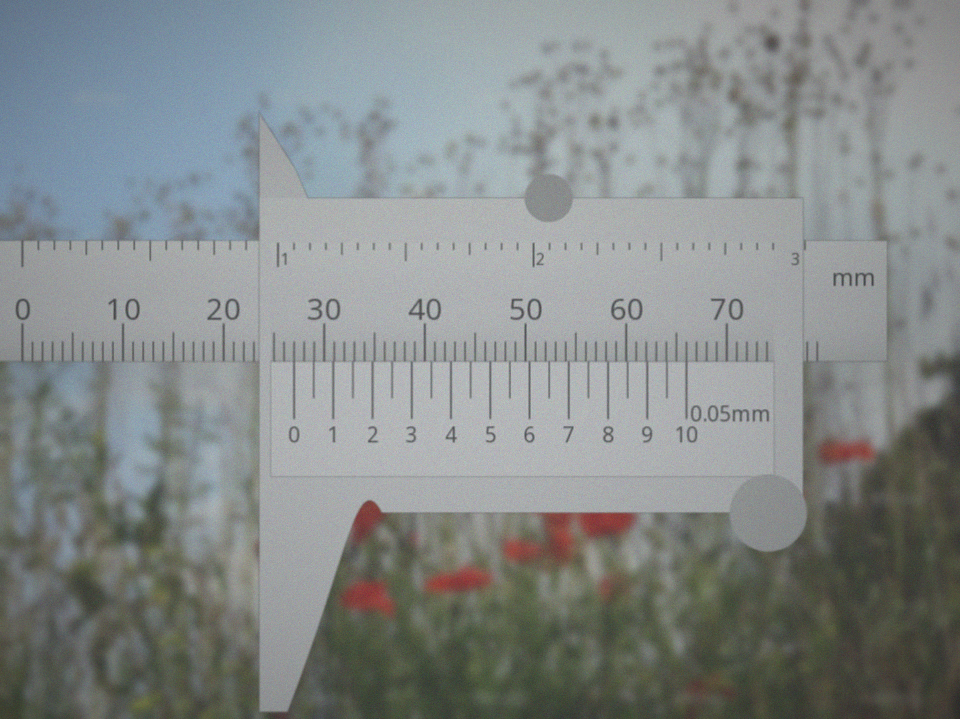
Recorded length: 27.0 mm
